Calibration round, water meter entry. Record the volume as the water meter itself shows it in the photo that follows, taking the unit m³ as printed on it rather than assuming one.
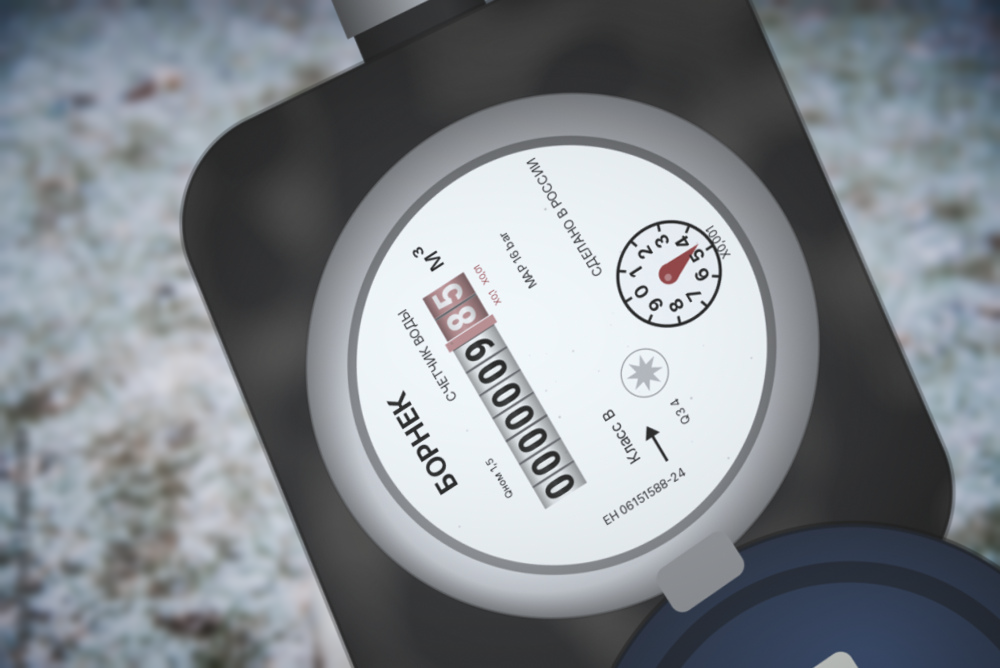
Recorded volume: 9.854 m³
